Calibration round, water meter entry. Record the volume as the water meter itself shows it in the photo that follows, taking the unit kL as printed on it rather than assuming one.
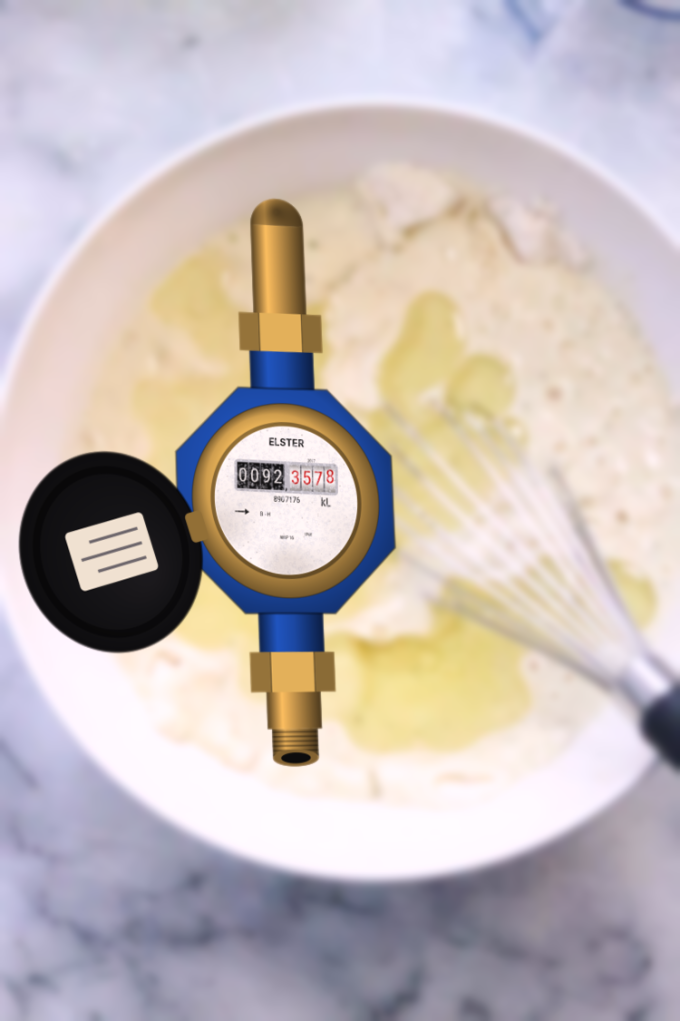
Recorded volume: 92.3578 kL
